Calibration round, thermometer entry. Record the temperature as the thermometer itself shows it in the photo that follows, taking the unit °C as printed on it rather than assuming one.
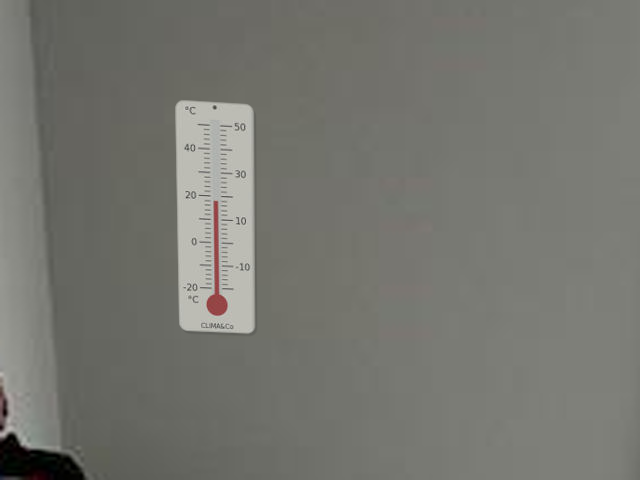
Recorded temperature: 18 °C
